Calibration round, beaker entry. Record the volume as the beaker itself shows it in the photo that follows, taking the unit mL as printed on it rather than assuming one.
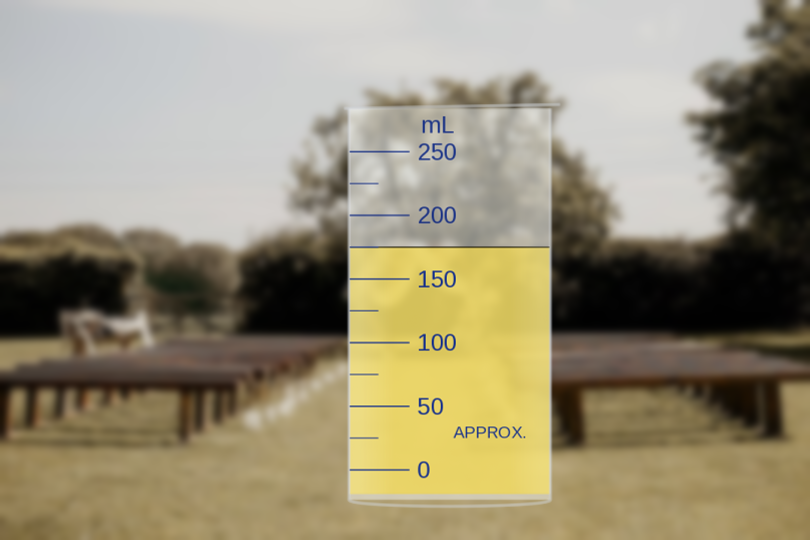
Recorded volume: 175 mL
